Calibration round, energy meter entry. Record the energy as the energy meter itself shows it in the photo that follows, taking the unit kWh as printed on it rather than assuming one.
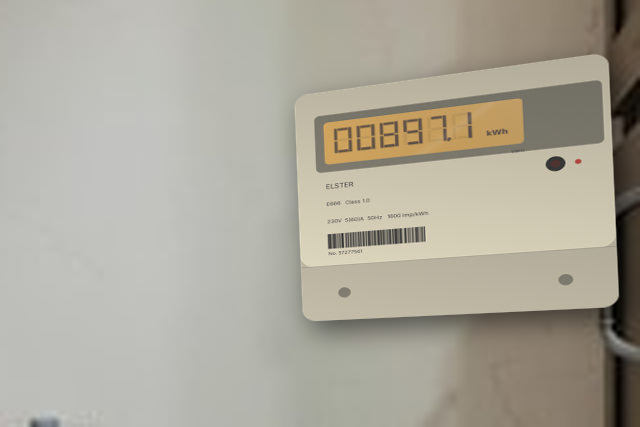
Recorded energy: 897.1 kWh
